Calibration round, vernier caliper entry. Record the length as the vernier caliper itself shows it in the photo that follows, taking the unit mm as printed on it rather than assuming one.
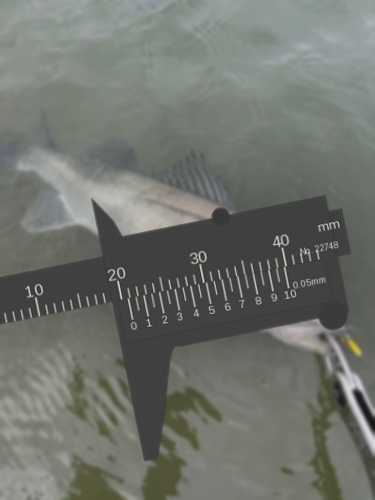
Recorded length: 20.8 mm
